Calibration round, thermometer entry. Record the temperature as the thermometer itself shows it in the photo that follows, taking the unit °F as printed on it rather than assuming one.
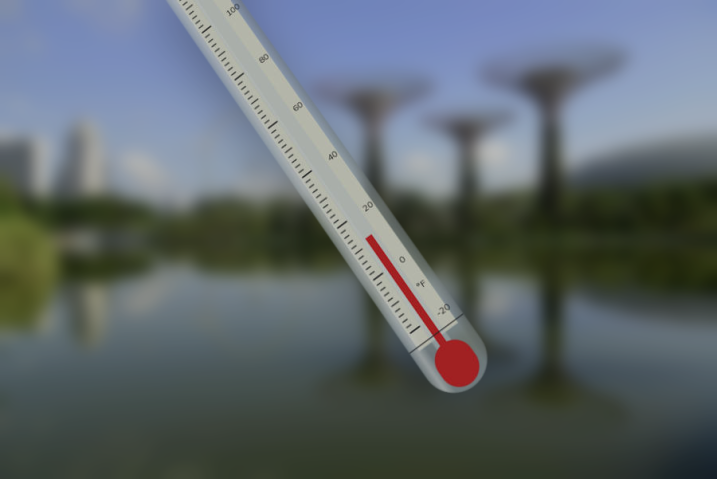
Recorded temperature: 12 °F
